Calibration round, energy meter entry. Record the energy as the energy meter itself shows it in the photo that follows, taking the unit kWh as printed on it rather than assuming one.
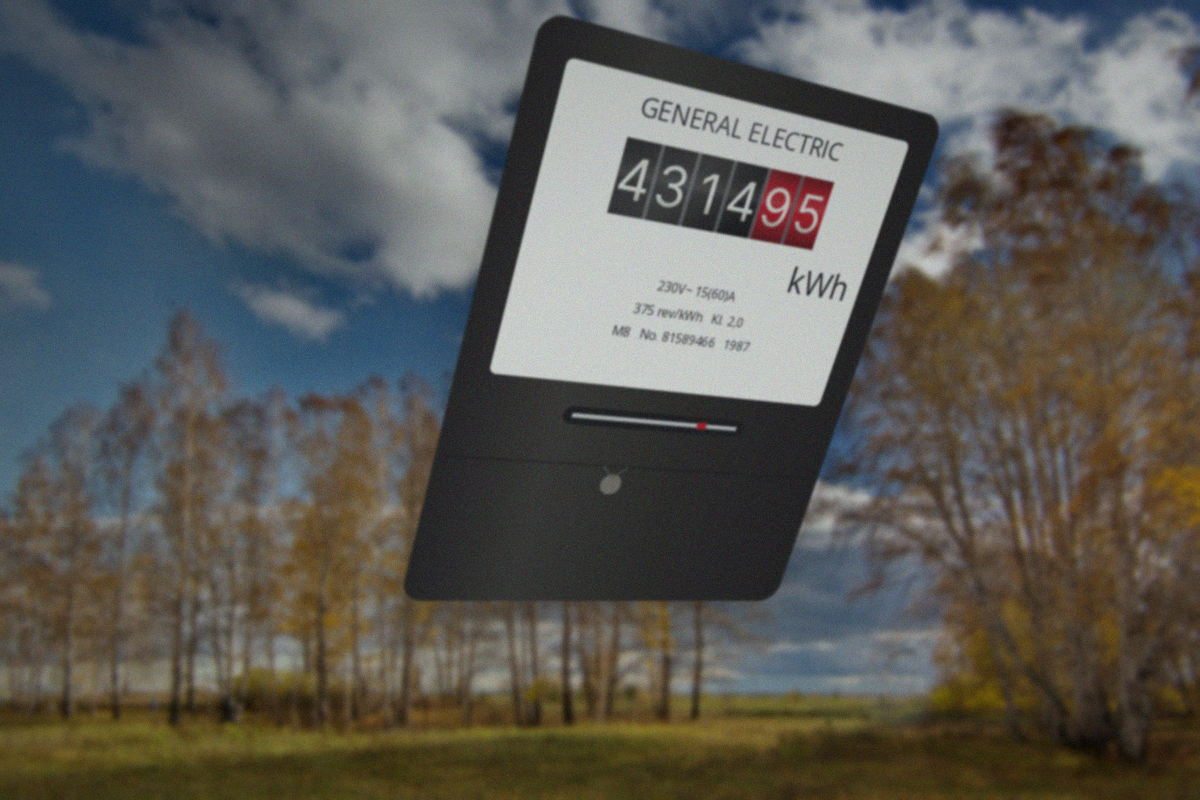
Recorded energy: 4314.95 kWh
